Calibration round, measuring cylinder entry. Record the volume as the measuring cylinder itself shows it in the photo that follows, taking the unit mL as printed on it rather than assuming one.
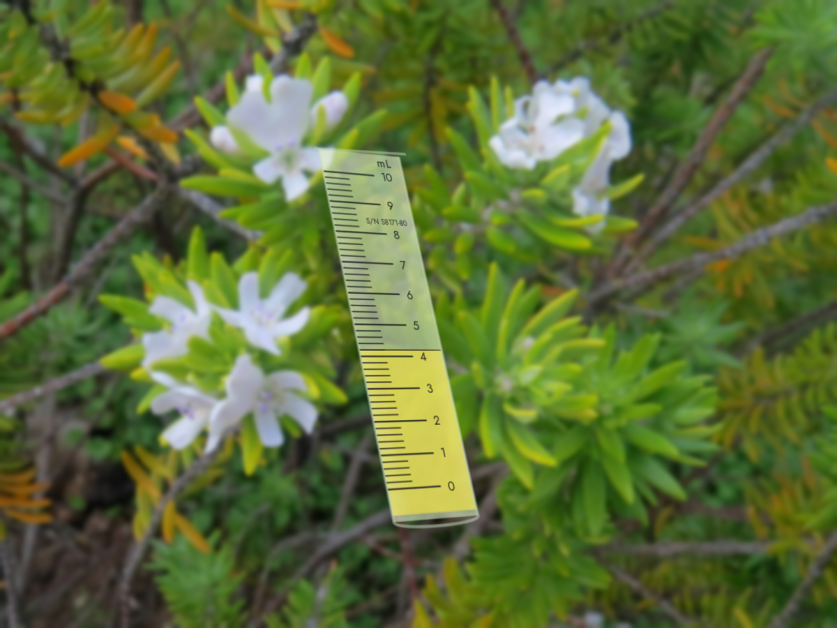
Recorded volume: 4.2 mL
